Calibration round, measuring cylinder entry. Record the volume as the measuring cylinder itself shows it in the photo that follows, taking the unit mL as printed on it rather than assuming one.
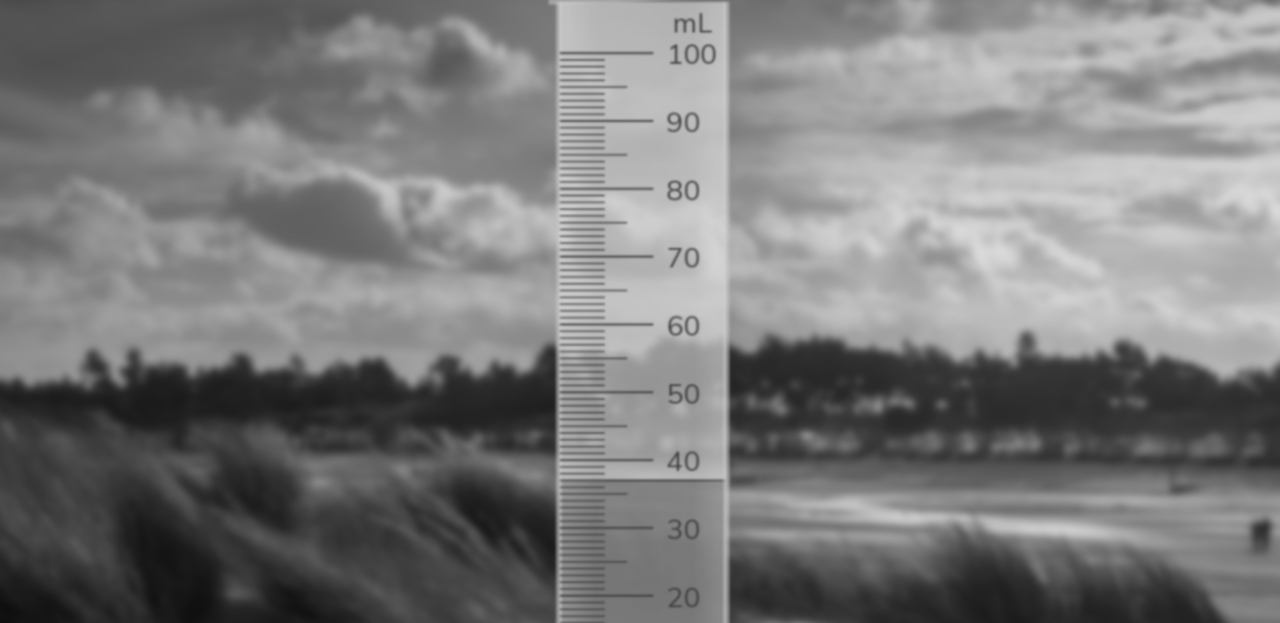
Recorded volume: 37 mL
